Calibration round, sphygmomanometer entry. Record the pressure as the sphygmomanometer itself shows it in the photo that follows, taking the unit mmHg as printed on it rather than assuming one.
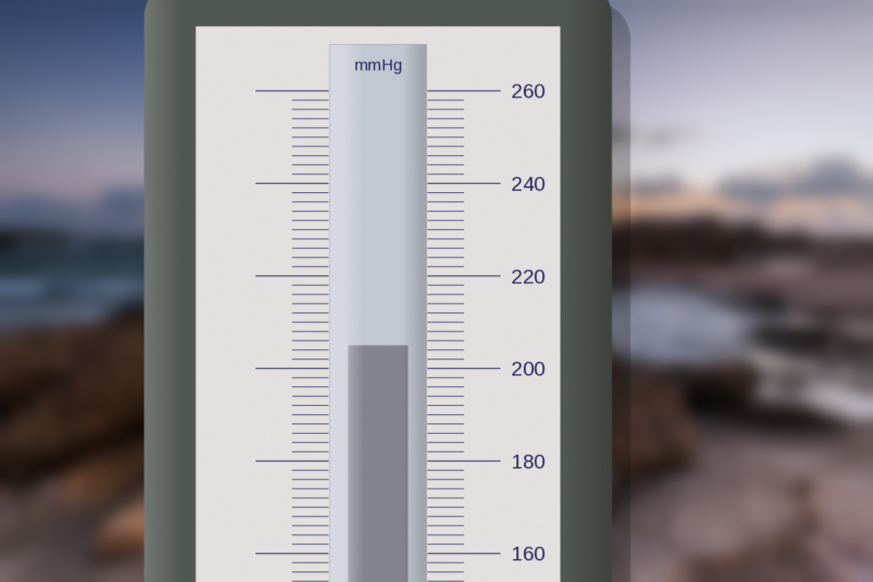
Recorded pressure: 205 mmHg
